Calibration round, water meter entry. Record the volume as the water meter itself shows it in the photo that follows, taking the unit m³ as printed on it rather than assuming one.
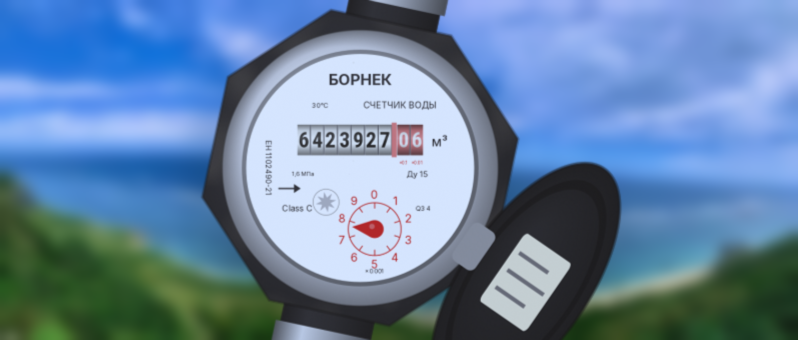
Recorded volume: 6423927.067 m³
